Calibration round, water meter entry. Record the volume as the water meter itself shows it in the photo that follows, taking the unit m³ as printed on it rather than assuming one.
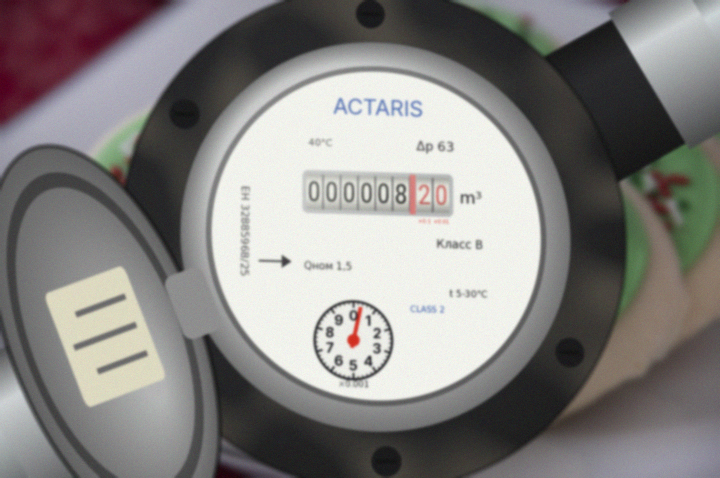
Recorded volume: 8.200 m³
